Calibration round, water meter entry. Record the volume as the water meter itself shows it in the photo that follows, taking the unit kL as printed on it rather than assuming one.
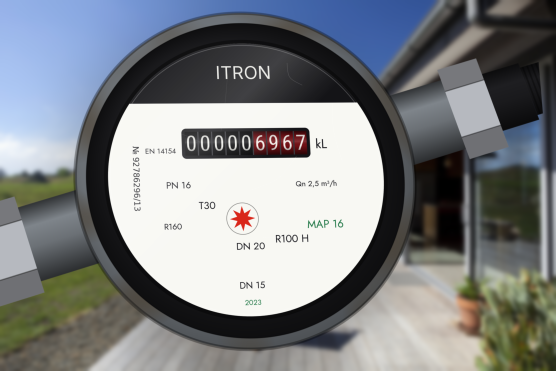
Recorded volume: 0.6967 kL
